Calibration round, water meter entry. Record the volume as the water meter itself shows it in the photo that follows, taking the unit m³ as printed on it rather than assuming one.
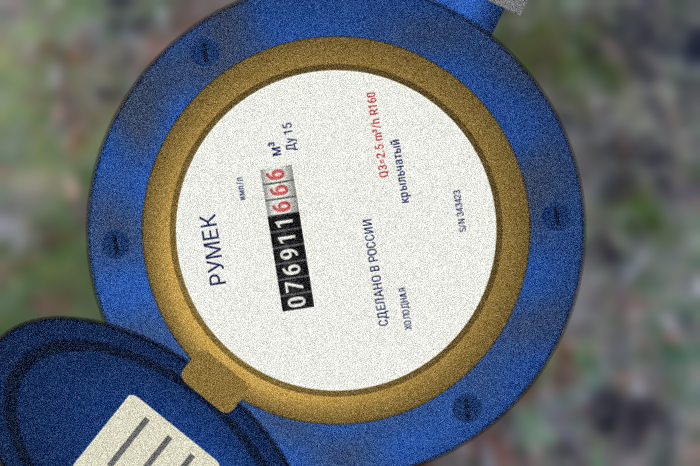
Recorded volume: 76911.666 m³
